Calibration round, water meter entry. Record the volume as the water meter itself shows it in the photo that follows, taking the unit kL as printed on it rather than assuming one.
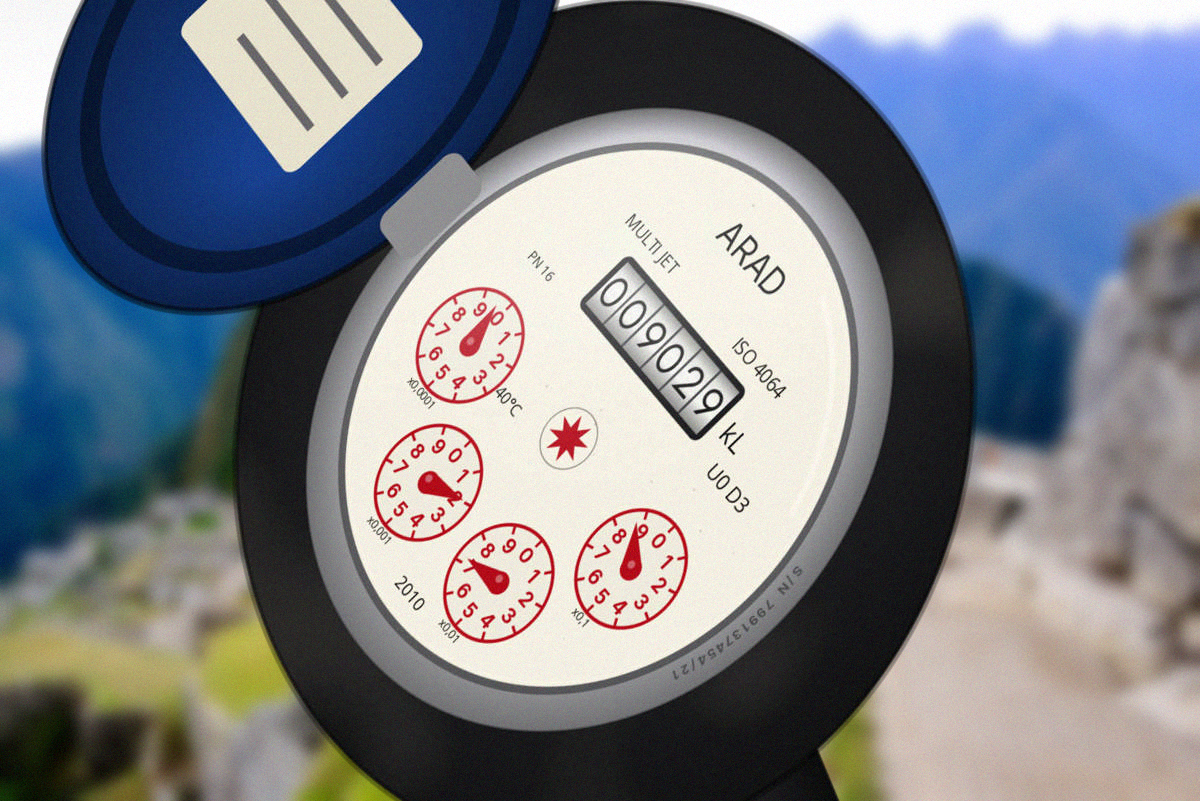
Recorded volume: 9029.8719 kL
